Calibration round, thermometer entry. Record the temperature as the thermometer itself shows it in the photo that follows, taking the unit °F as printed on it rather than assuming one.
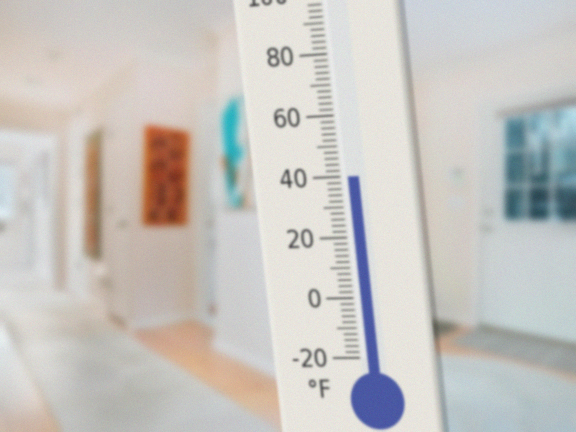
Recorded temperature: 40 °F
